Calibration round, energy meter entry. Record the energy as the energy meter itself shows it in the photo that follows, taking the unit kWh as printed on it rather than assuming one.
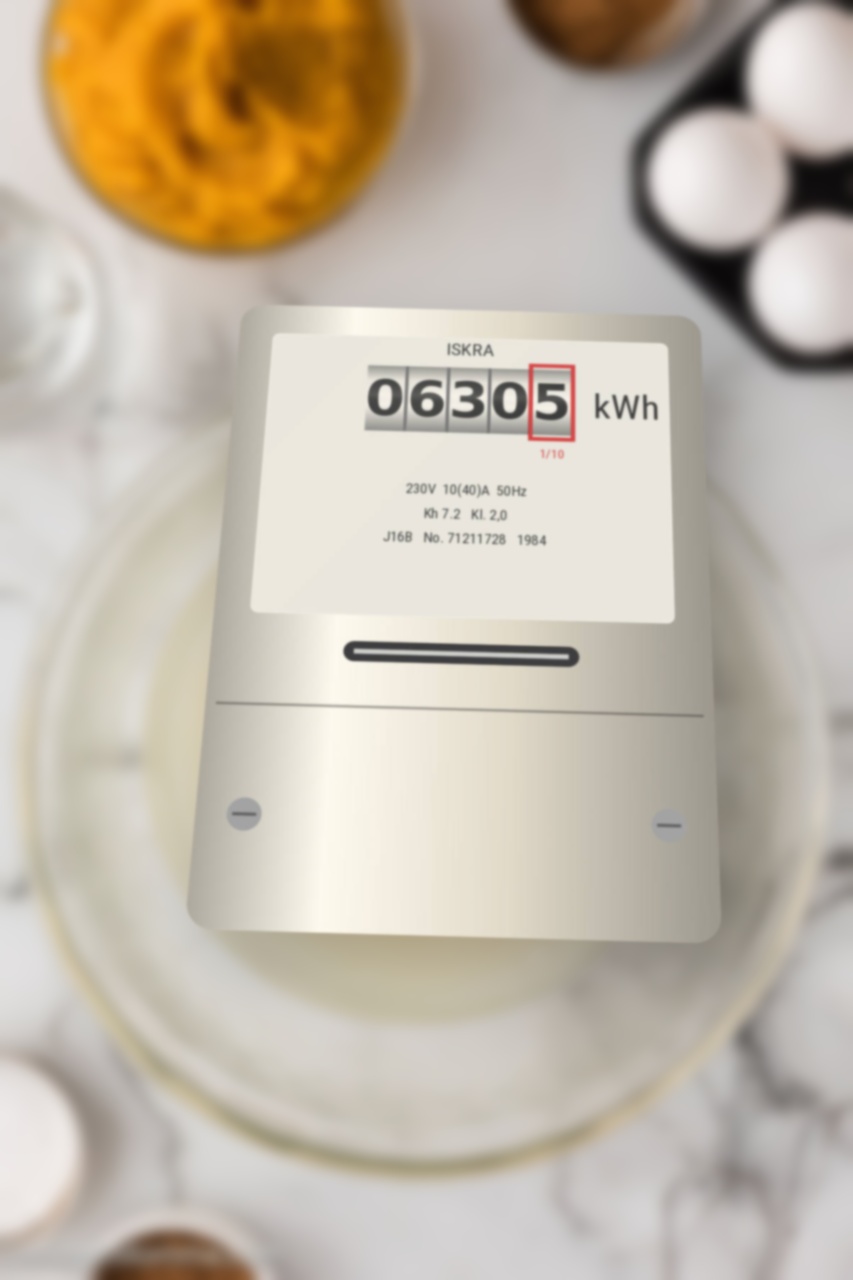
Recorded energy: 630.5 kWh
